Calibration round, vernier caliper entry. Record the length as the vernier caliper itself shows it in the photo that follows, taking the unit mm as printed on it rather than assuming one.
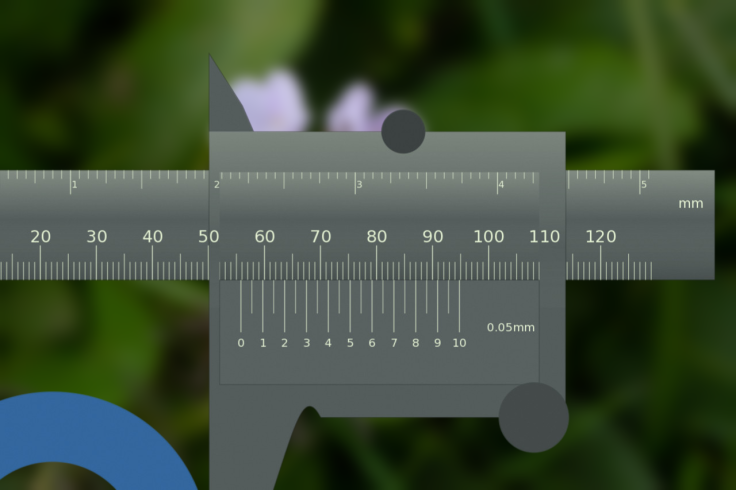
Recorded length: 55.8 mm
